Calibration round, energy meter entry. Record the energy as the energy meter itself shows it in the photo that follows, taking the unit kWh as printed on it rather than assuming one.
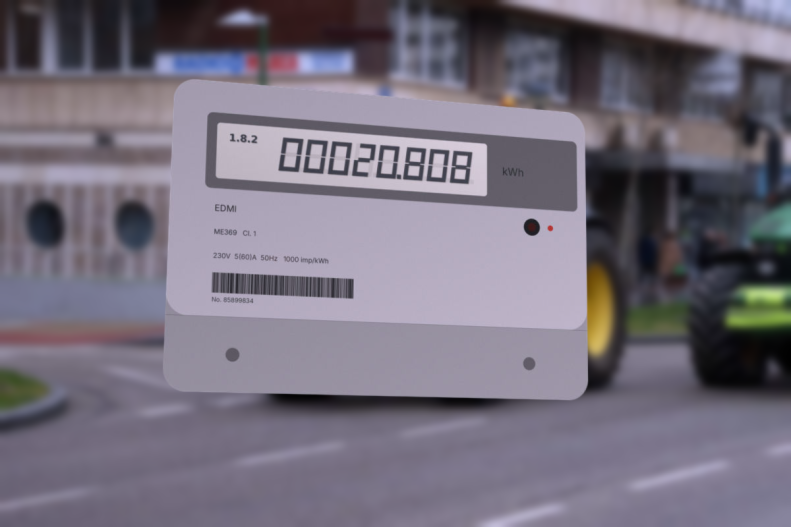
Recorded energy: 20.808 kWh
